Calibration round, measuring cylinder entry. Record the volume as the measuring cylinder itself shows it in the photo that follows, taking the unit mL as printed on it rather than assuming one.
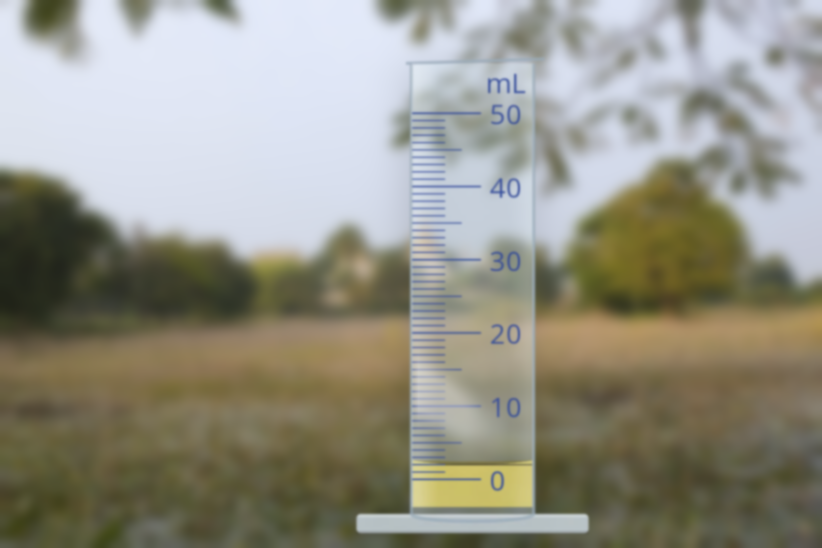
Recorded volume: 2 mL
